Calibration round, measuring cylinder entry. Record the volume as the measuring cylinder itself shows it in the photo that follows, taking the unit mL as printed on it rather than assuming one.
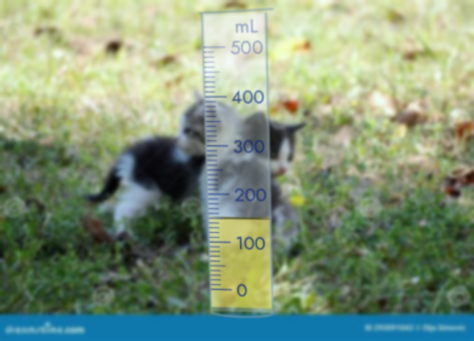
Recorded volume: 150 mL
